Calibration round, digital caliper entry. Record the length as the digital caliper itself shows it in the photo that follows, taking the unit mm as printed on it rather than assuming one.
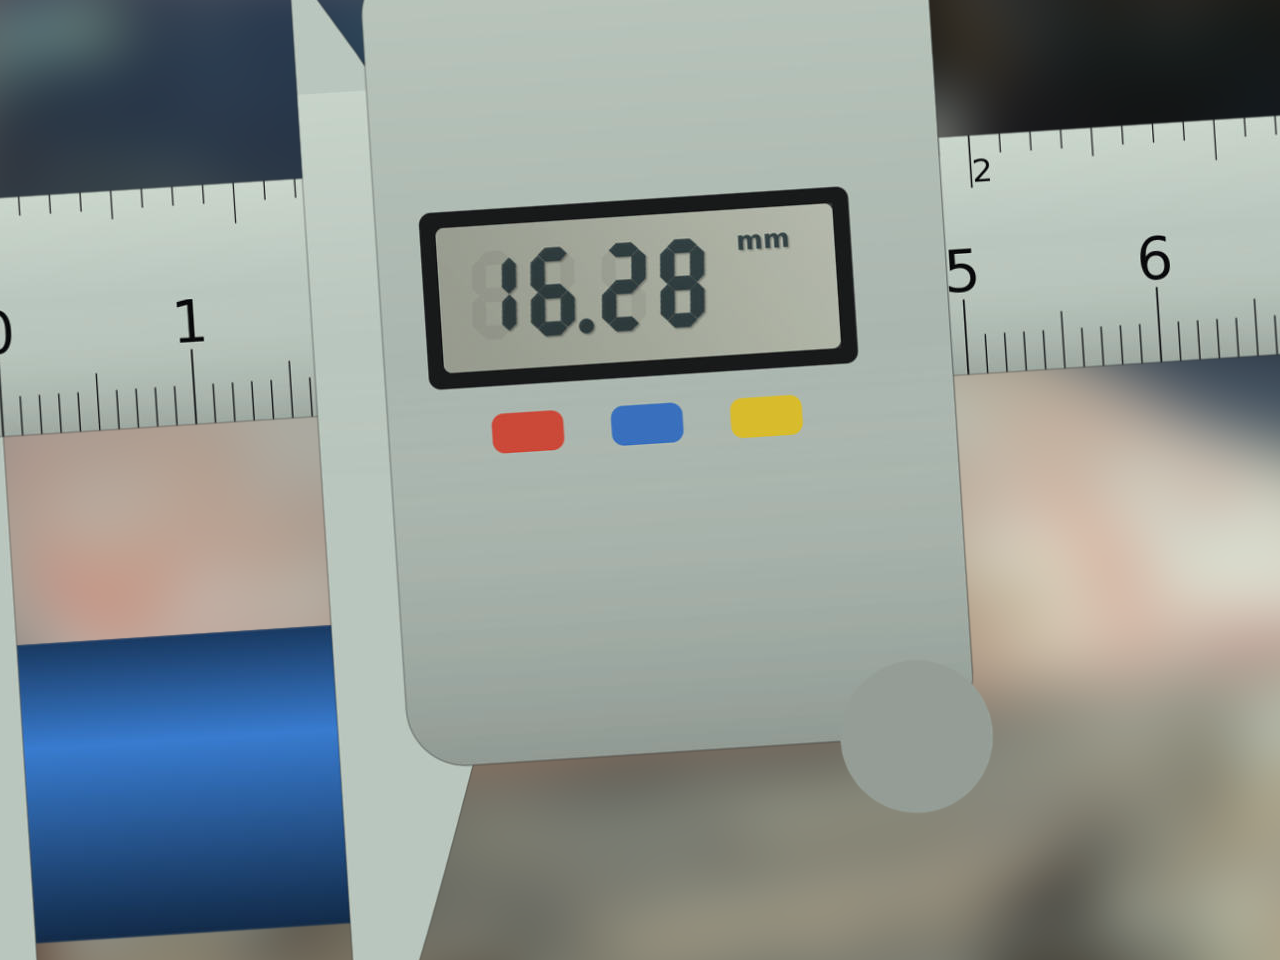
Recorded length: 16.28 mm
